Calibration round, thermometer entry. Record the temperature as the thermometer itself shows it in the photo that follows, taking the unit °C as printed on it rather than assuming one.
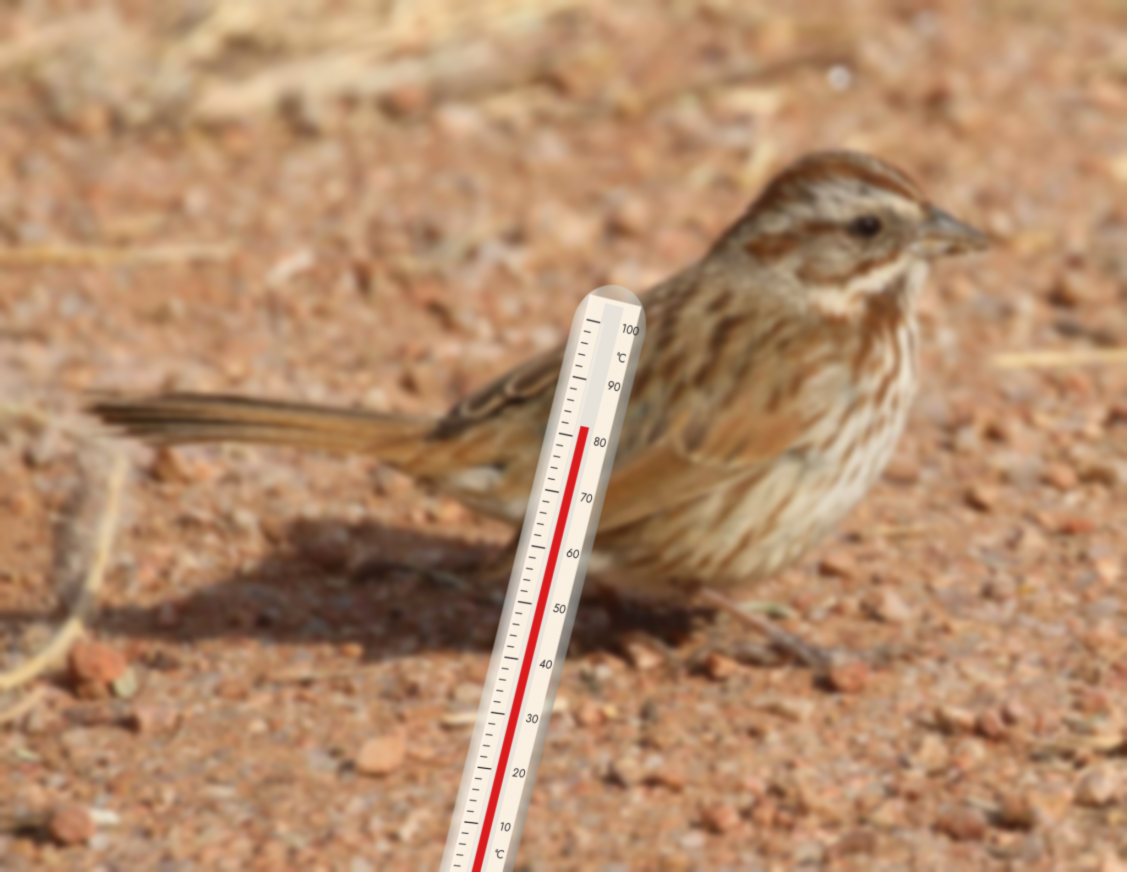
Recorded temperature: 82 °C
